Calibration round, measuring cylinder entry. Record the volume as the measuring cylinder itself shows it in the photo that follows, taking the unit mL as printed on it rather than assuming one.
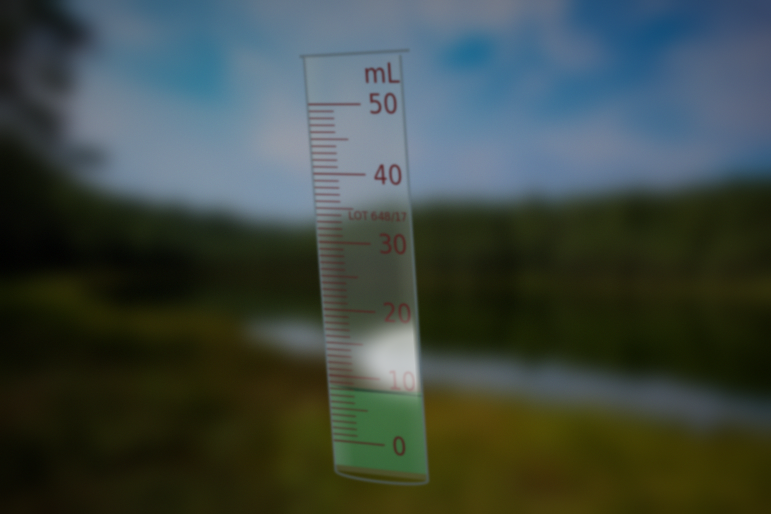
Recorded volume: 8 mL
